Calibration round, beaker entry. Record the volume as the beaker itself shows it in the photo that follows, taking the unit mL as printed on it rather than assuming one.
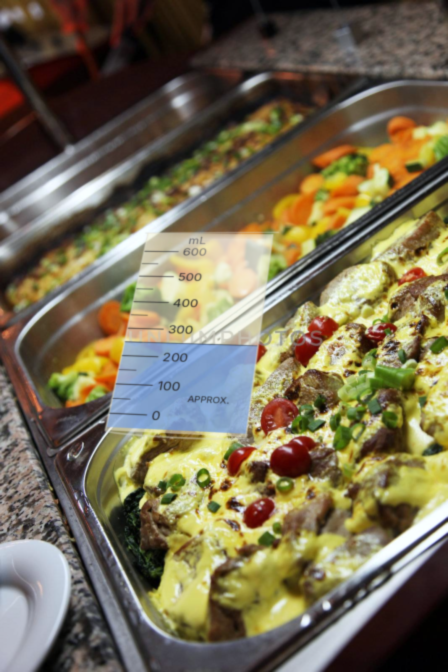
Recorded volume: 250 mL
